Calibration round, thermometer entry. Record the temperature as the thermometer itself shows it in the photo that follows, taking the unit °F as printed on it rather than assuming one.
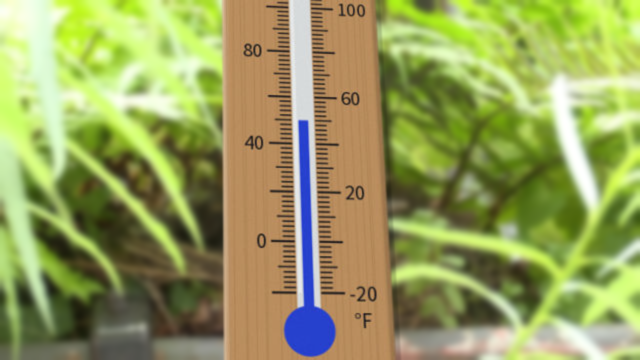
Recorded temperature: 50 °F
